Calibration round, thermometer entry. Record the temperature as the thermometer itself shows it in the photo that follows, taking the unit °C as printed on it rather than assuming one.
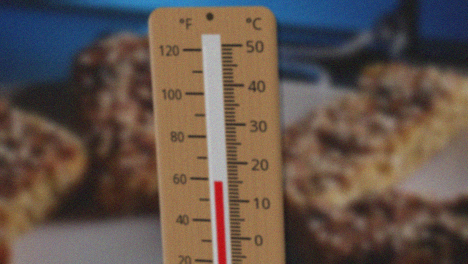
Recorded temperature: 15 °C
